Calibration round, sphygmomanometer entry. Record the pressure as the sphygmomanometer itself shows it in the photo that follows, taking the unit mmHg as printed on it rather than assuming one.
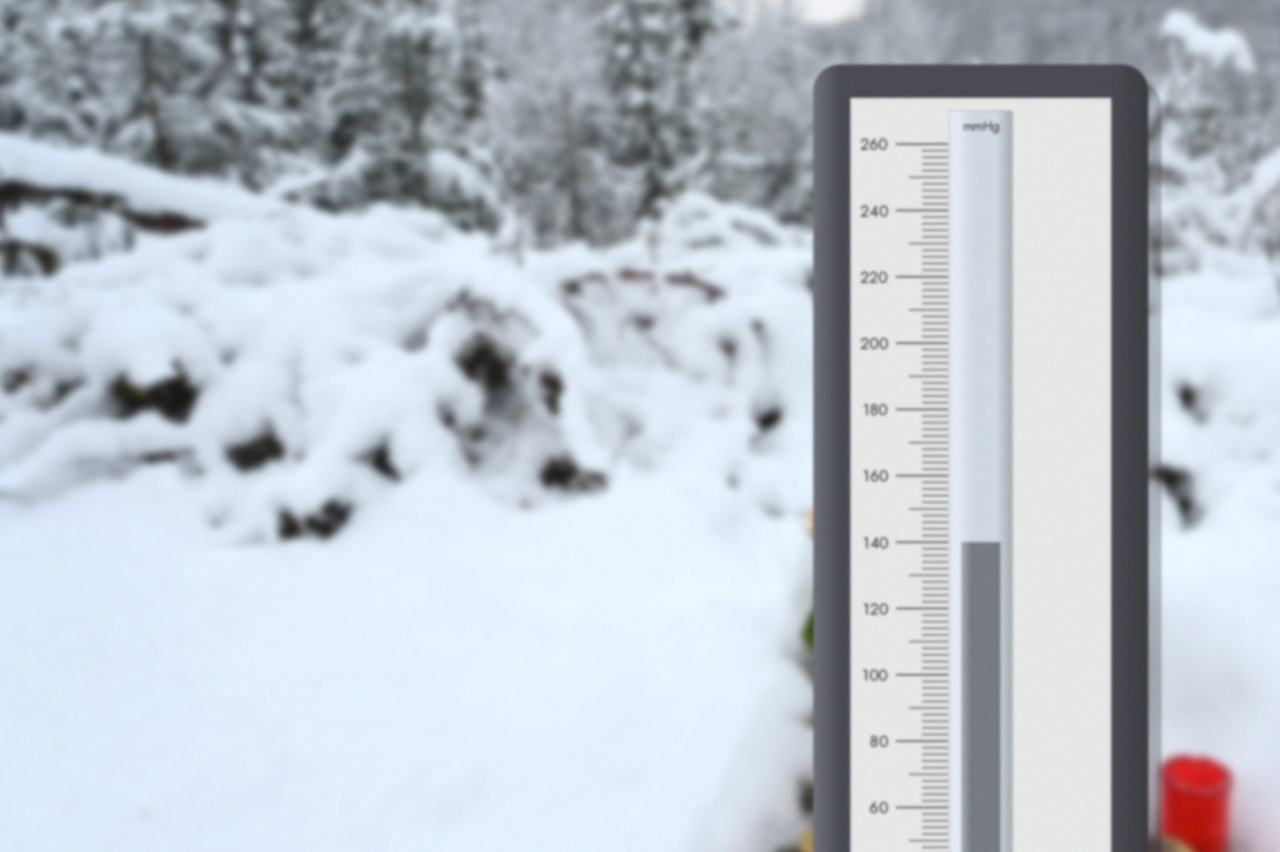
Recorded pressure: 140 mmHg
